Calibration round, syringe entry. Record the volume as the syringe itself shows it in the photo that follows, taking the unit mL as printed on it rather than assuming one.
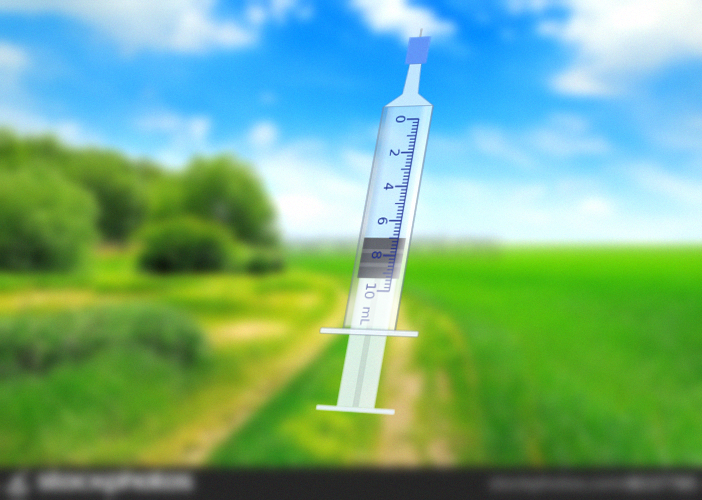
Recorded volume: 7 mL
